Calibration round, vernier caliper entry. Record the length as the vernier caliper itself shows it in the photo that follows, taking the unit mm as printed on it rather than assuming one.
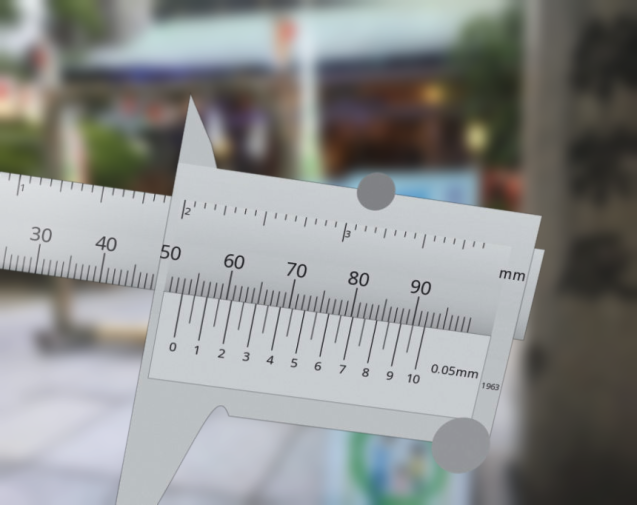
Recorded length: 53.0 mm
